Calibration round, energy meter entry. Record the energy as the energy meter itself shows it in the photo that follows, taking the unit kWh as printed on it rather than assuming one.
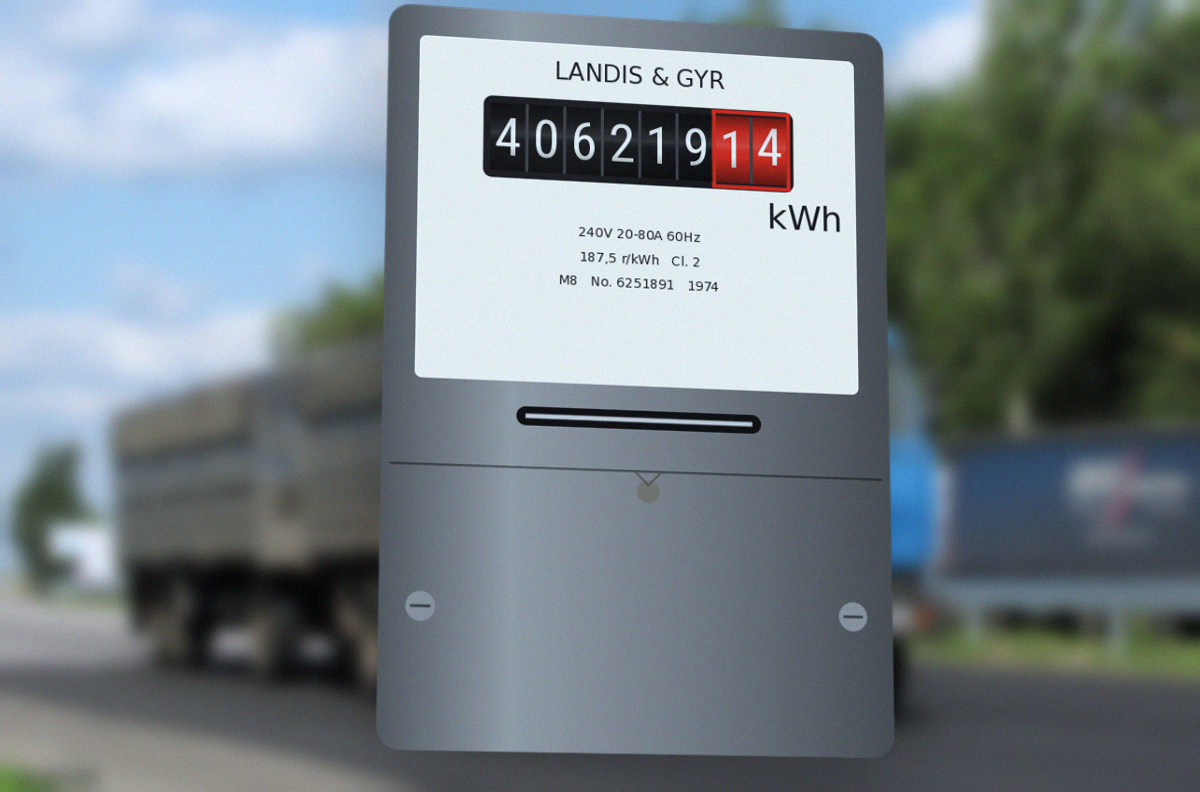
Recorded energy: 406219.14 kWh
